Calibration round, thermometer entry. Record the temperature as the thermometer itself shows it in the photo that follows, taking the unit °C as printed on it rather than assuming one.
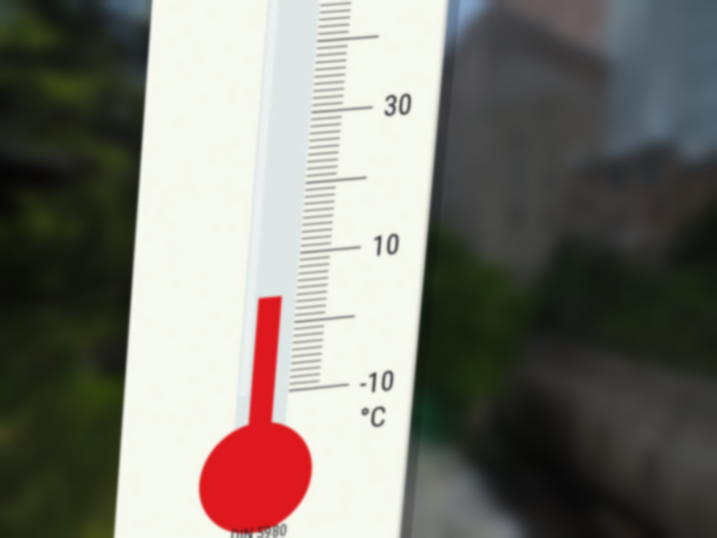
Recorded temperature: 4 °C
